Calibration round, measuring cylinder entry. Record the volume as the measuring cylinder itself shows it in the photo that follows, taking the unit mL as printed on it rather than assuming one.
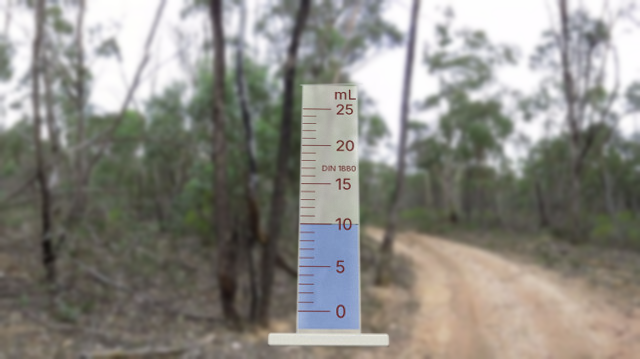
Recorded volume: 10 mL
